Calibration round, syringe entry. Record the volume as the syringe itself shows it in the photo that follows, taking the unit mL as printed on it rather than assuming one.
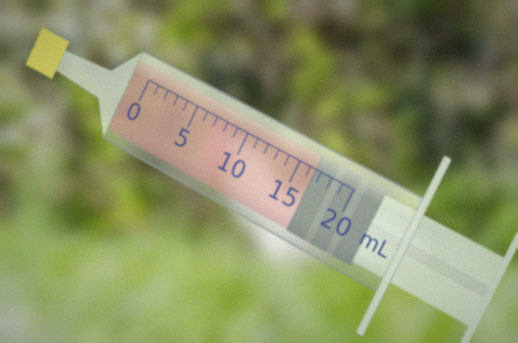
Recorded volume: 16.5 mL
